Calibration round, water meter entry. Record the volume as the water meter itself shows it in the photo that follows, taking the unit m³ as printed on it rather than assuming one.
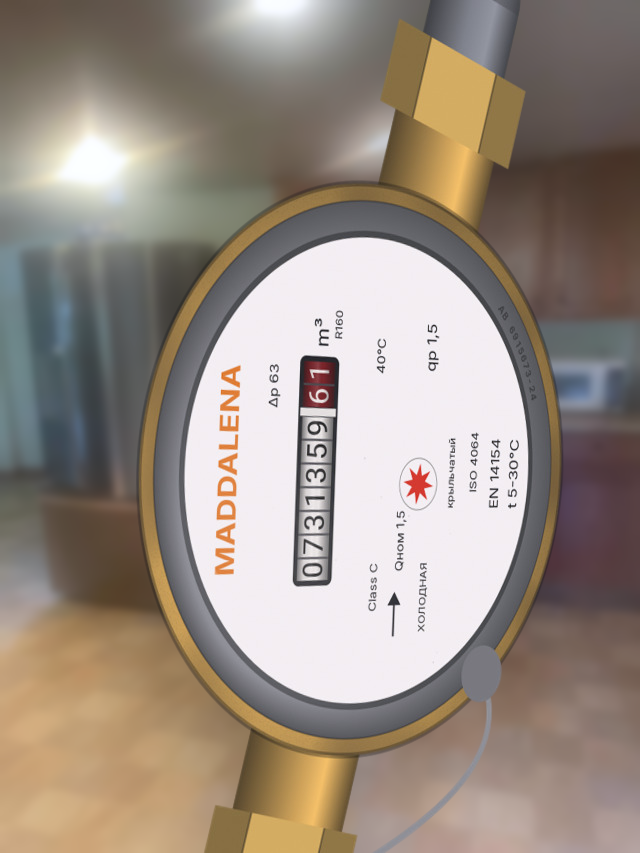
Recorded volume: 731359.61 m³
